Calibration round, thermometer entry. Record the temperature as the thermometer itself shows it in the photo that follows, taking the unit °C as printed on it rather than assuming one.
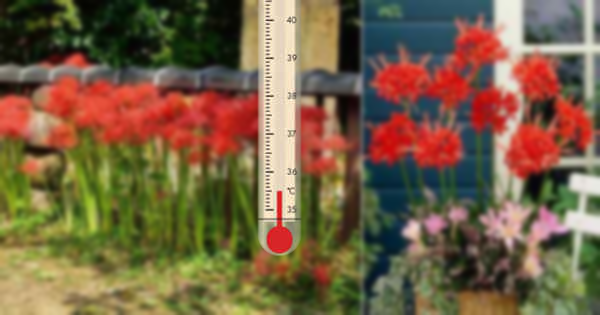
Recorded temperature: 35.5 °C
